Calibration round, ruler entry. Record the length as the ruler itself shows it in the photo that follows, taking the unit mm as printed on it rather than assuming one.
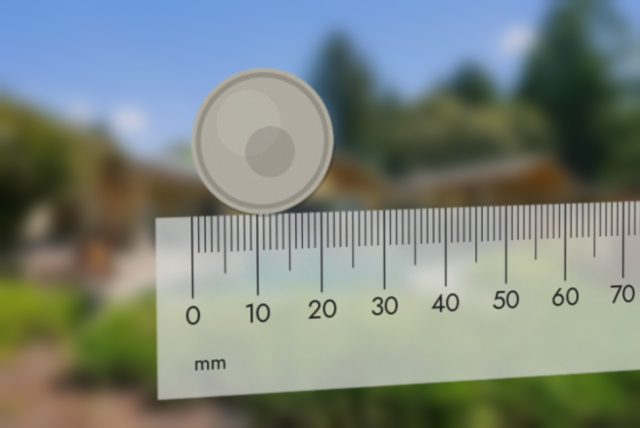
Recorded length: 22 mm
